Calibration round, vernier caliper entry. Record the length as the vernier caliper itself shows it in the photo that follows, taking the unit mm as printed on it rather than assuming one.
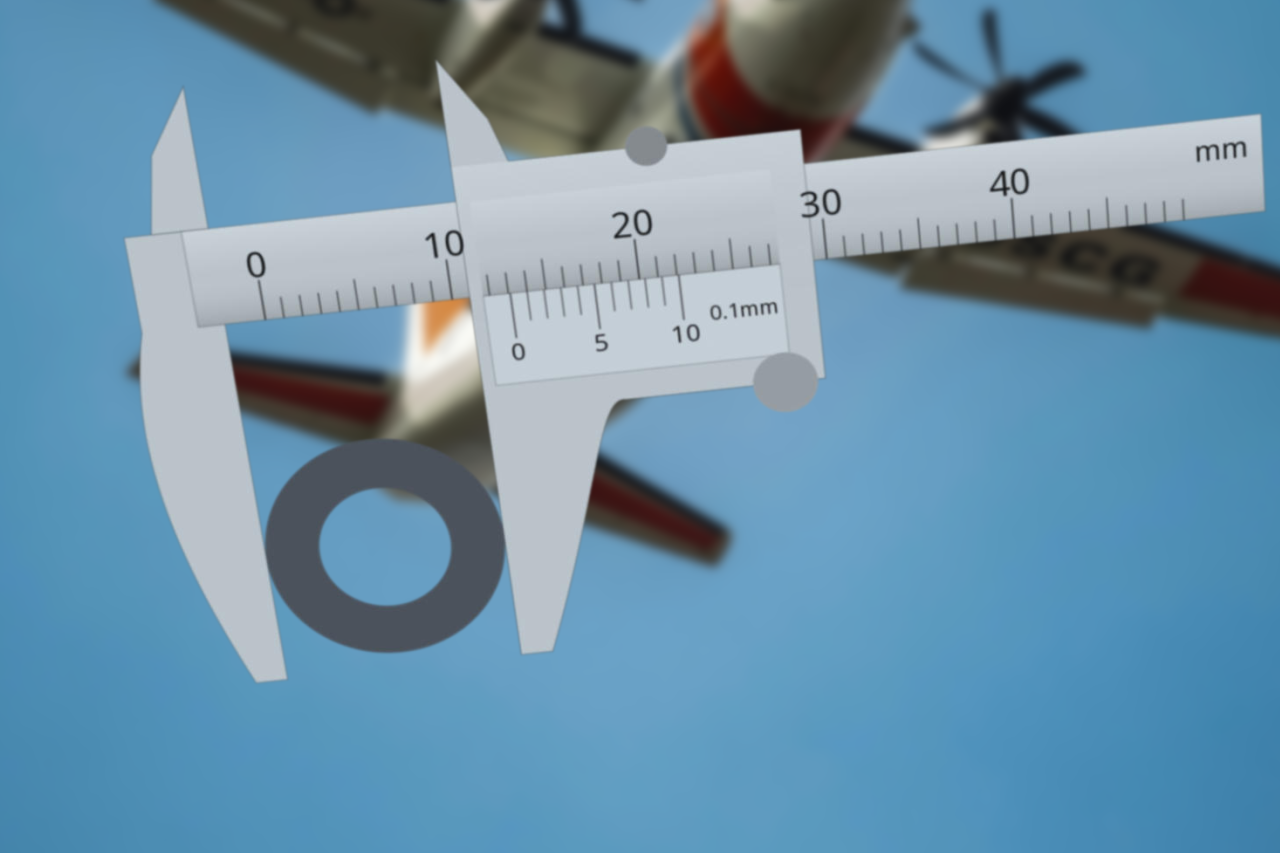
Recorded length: 13.1 mm
